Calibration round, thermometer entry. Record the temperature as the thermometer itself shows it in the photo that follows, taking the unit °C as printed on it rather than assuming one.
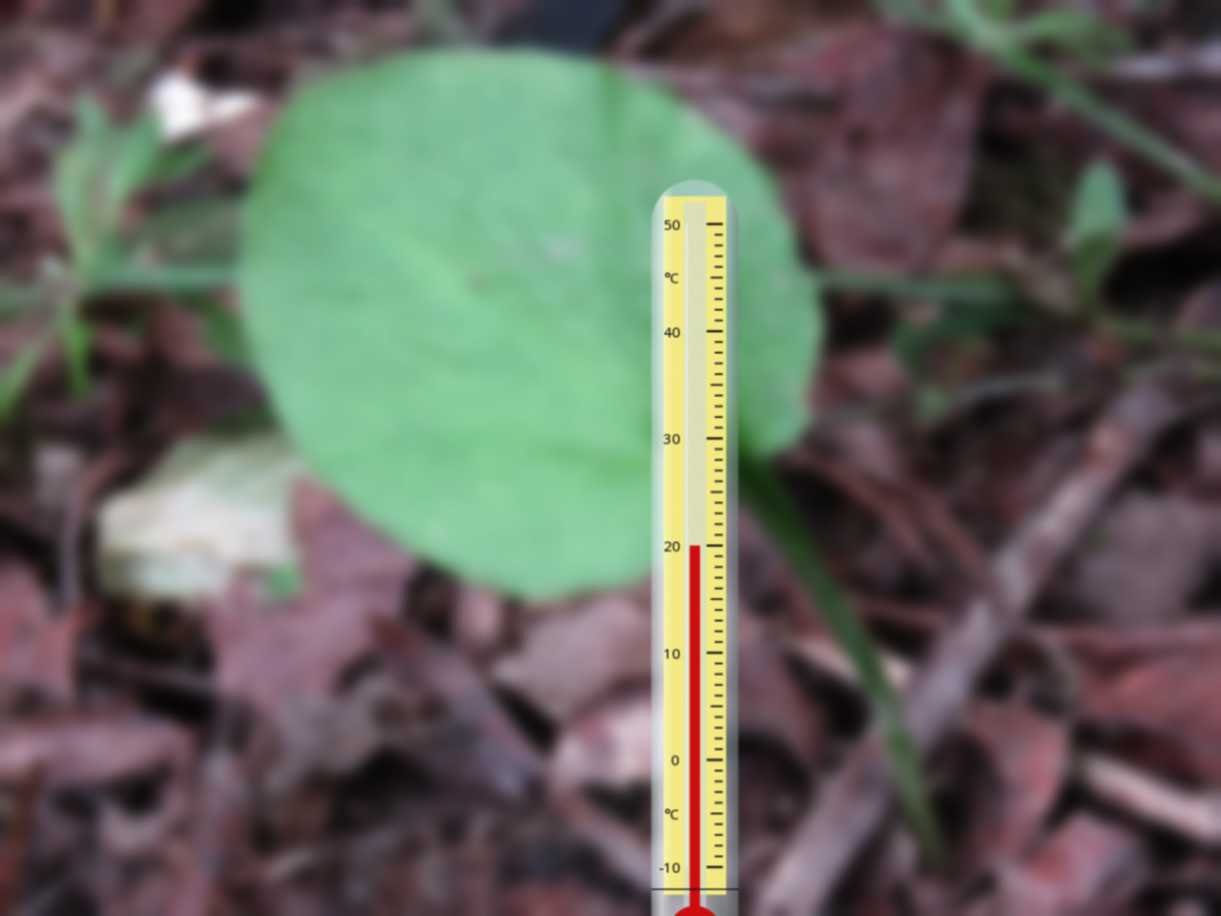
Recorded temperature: 20 °C
